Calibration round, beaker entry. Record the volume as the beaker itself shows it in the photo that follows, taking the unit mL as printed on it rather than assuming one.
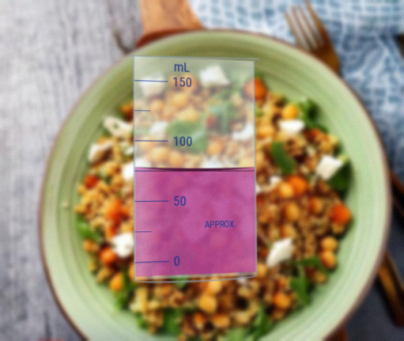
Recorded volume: 75 mL
